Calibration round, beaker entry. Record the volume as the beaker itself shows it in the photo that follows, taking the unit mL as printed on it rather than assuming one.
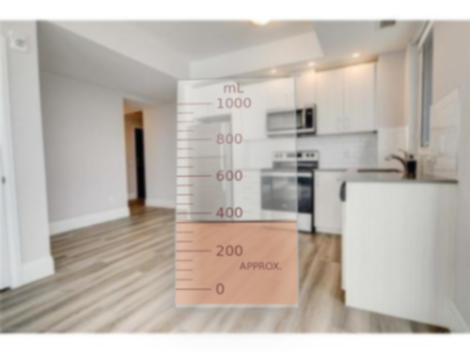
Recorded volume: 350 mL
